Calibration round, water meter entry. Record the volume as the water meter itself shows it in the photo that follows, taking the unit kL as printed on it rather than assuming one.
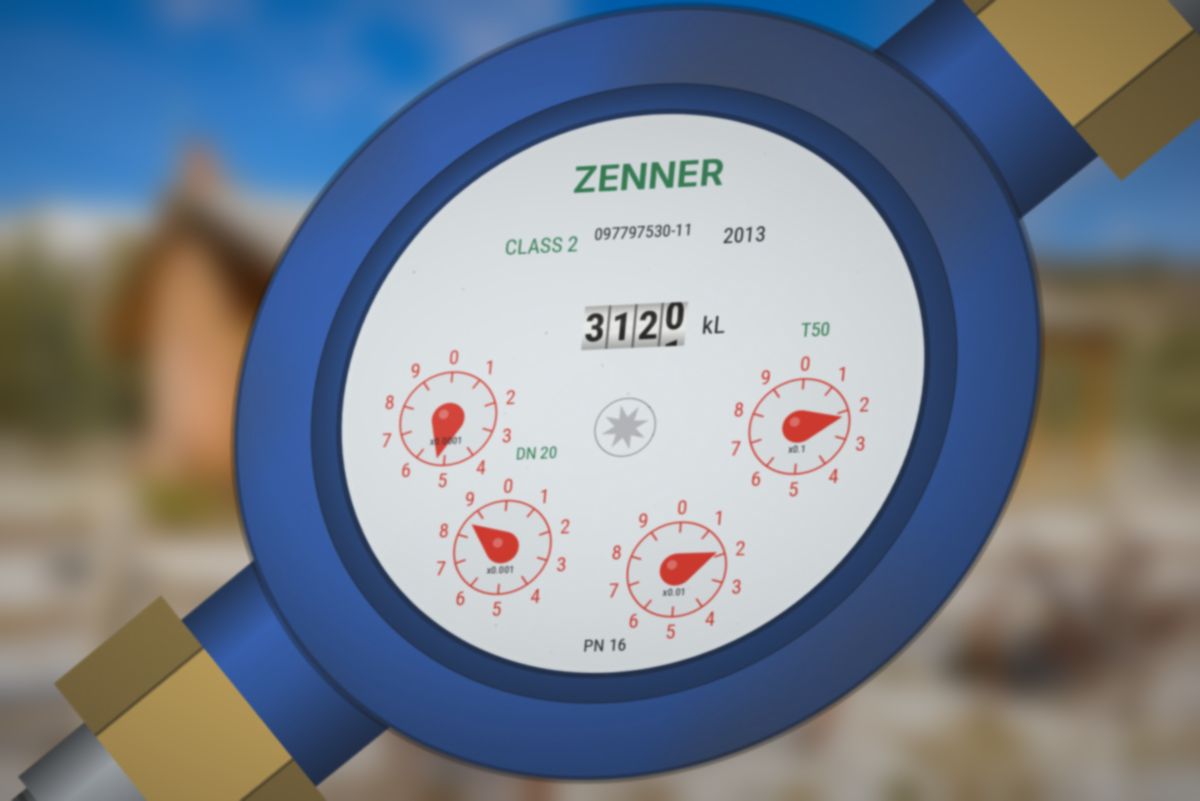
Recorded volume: 3120.2185 kL
